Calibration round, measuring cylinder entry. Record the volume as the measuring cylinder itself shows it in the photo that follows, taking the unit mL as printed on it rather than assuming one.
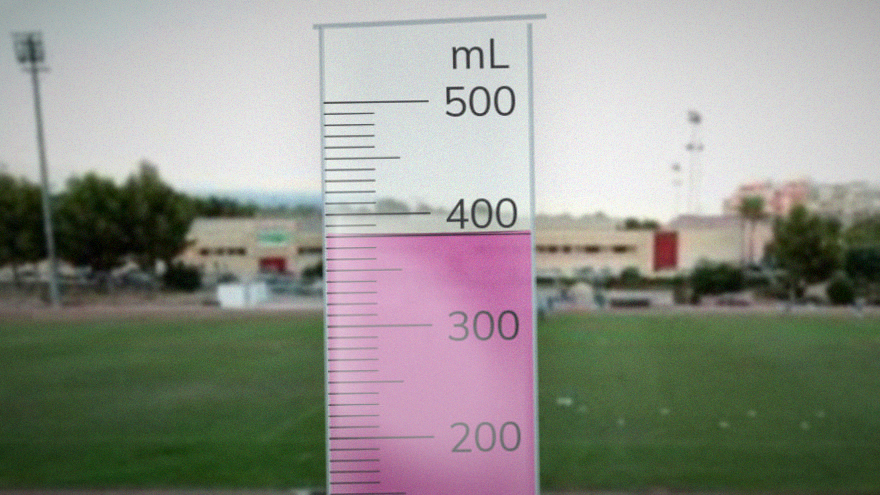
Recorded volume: 380 mL
